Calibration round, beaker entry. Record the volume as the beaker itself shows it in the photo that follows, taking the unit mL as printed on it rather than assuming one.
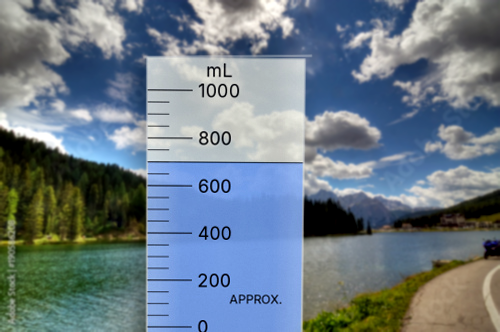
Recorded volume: 700 mL
